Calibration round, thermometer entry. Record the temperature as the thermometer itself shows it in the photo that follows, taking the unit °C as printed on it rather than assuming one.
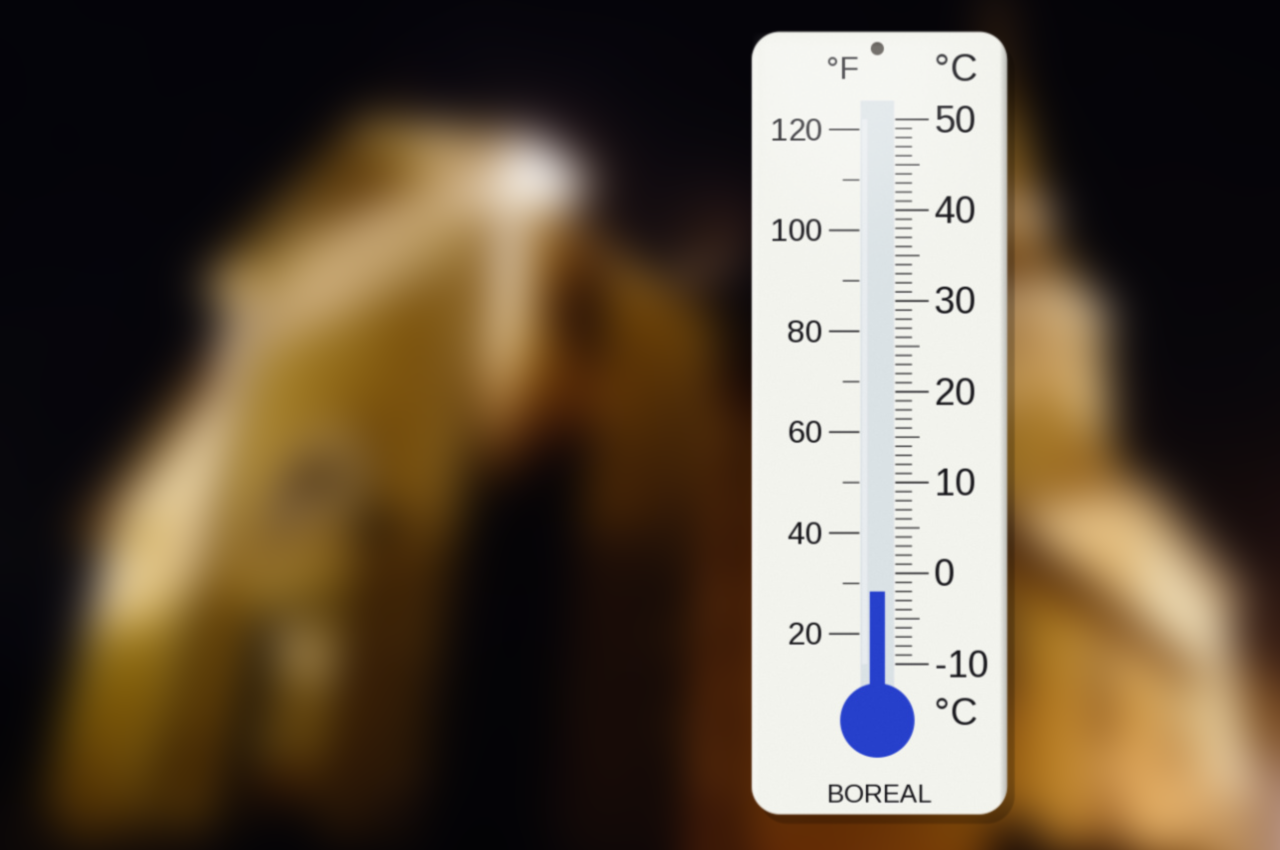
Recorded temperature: -2 °C
